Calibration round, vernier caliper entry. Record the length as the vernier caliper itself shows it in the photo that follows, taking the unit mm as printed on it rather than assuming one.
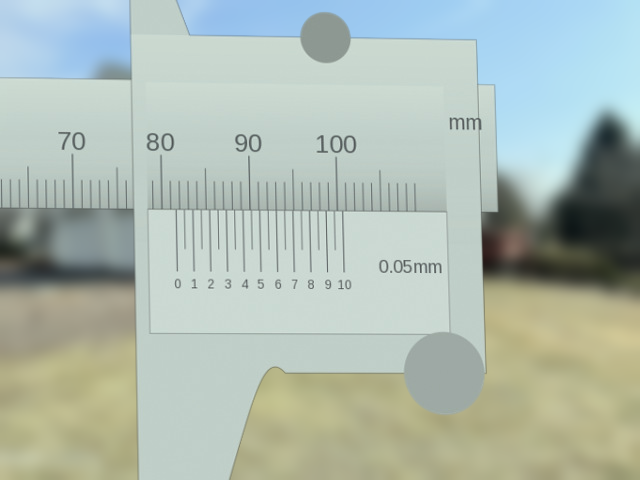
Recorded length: 81.6 mm
